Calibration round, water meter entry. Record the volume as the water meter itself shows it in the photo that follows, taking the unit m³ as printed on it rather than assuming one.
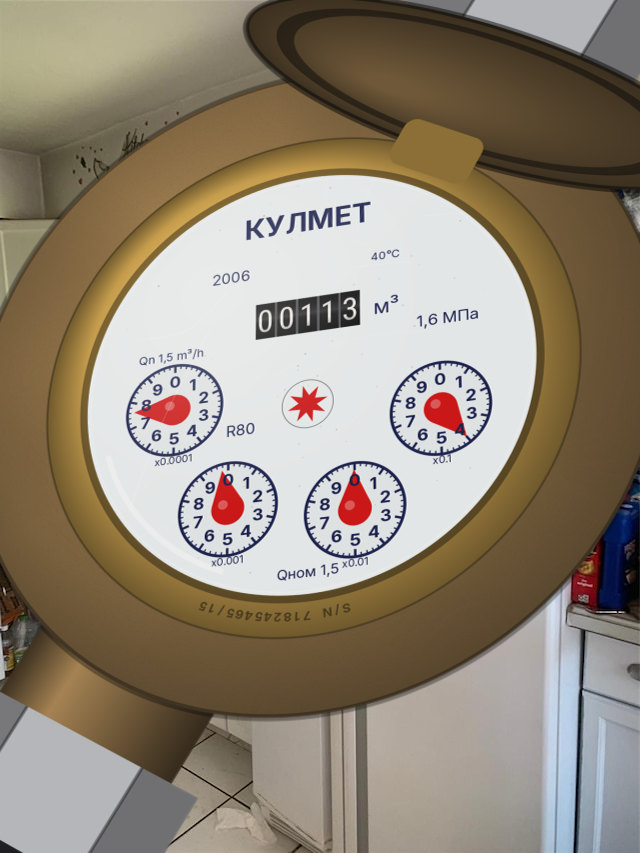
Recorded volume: 113.3997 m³
